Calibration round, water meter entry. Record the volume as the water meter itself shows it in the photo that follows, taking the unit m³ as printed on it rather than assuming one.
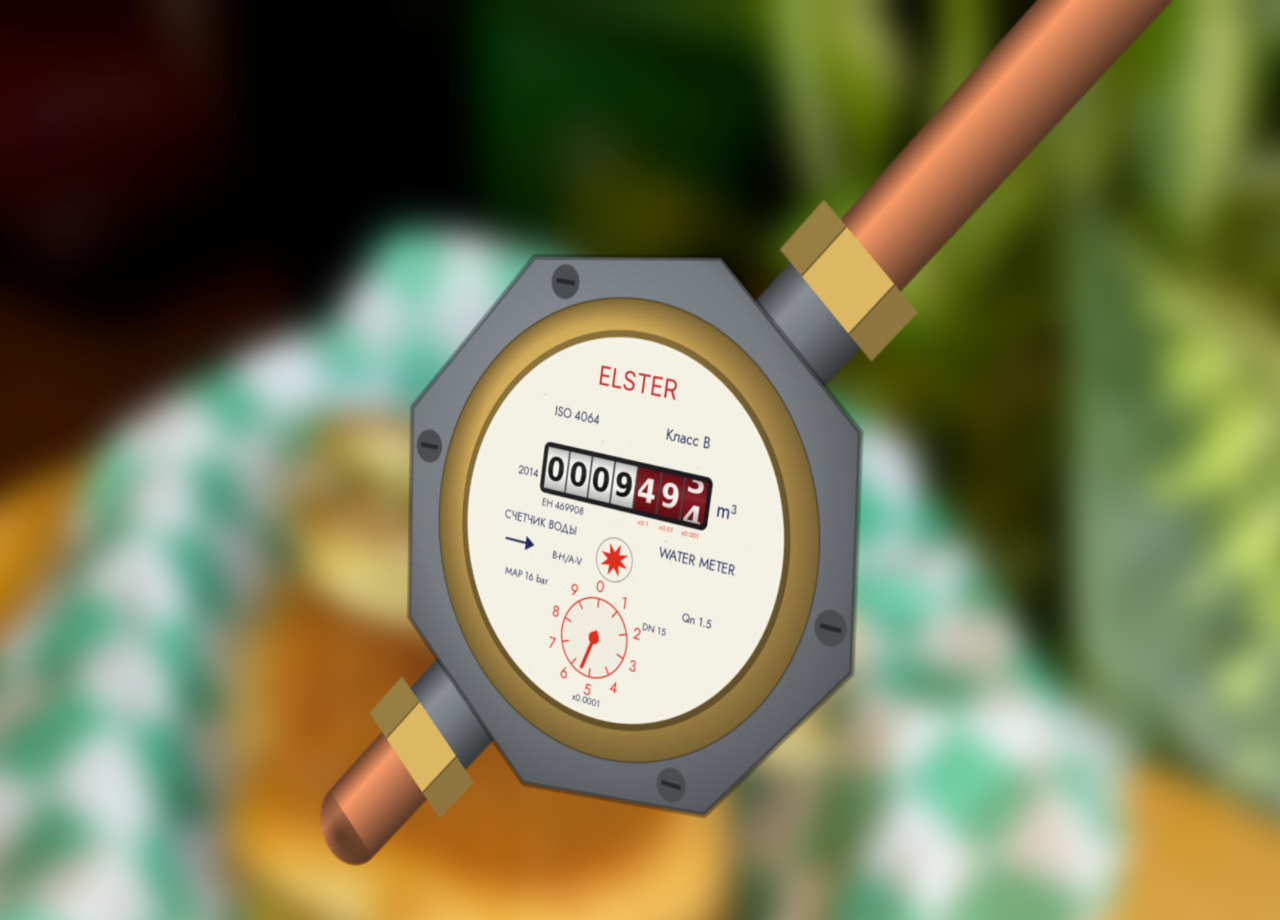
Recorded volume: 9.4935 m³
